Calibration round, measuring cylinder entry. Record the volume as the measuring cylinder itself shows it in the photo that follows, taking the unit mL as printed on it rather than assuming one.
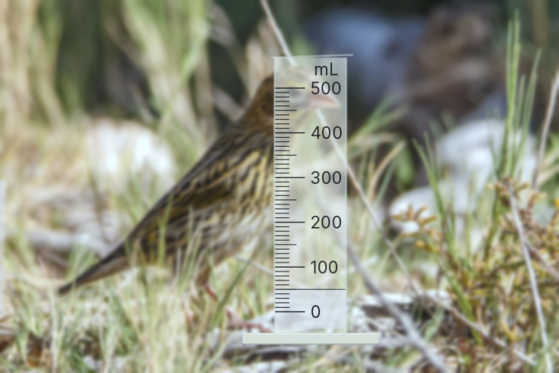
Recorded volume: 50 mL
